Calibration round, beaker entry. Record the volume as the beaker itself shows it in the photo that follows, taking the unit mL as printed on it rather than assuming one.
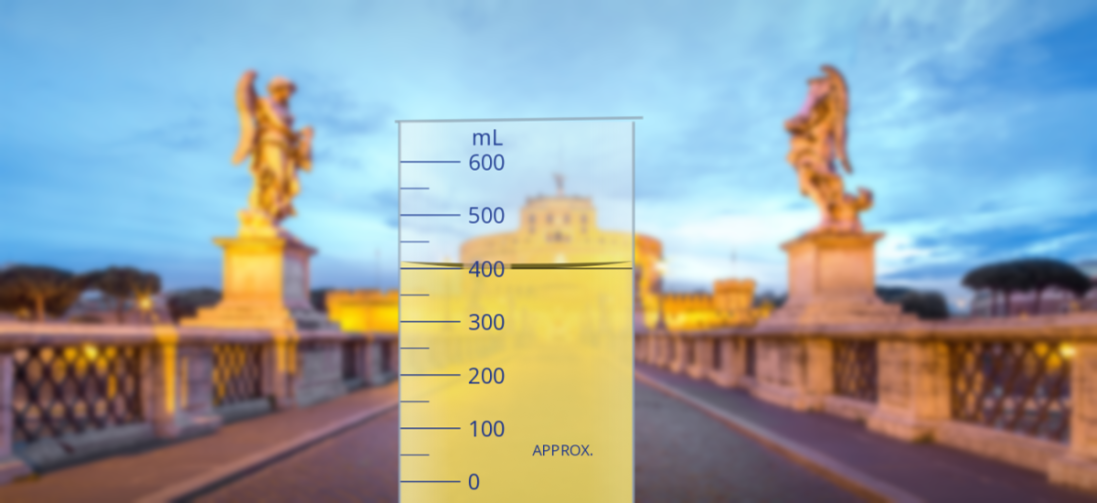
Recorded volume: 400 mL
